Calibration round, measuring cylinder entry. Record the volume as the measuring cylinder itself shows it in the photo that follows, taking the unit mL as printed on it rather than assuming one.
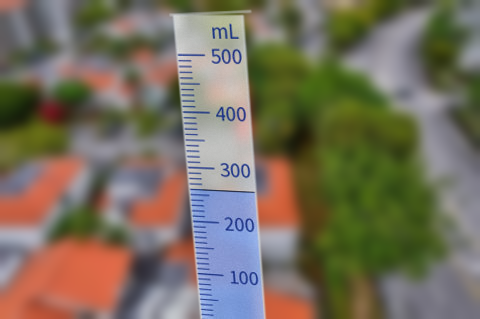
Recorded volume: 260 mL
